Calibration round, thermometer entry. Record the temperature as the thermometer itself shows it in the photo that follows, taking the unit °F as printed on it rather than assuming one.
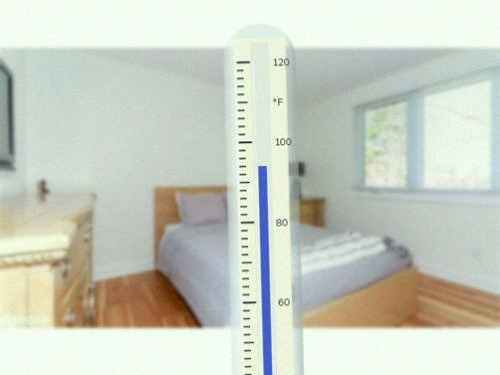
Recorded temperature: 94 °F
